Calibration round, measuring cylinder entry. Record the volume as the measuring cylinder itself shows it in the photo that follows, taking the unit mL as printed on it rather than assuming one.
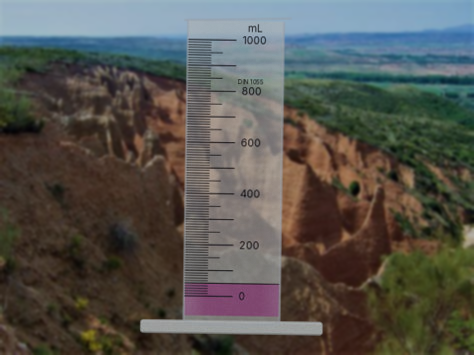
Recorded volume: 50 mL
